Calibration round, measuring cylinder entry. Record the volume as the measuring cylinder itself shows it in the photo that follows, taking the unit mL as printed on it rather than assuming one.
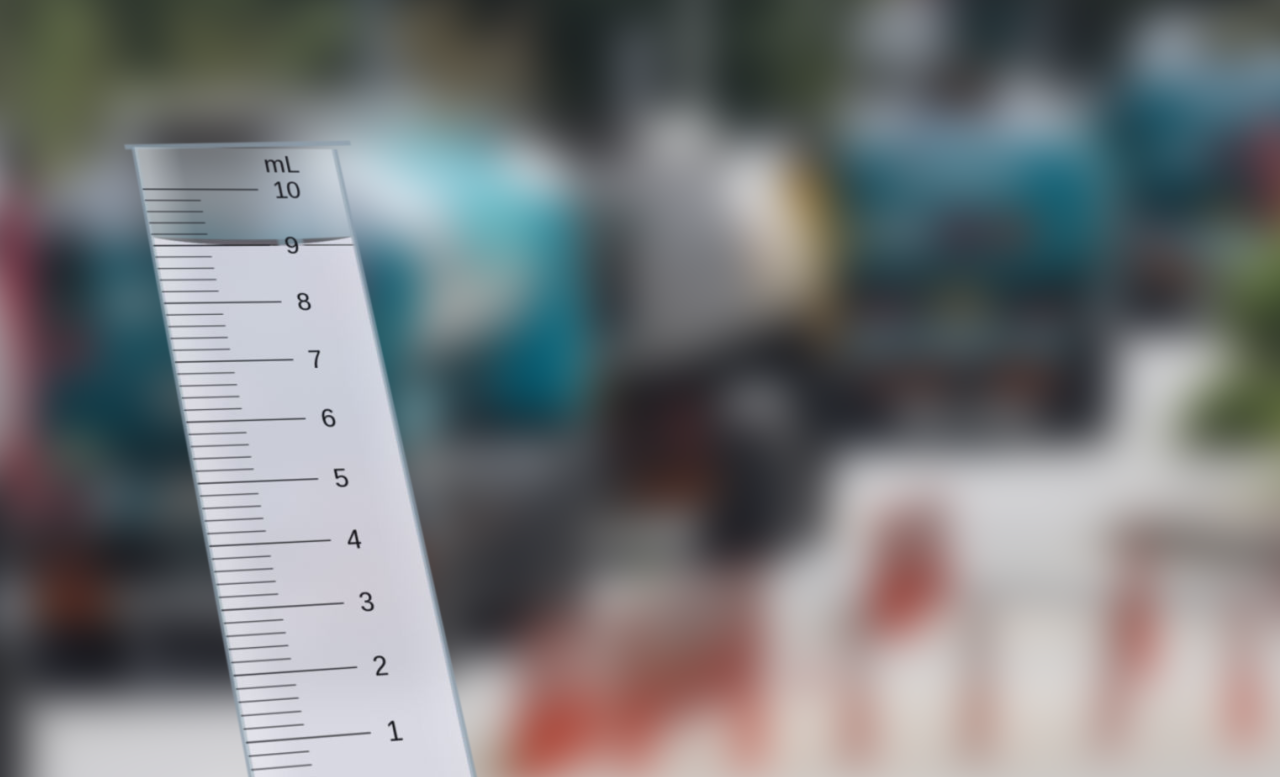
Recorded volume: 9 mL
